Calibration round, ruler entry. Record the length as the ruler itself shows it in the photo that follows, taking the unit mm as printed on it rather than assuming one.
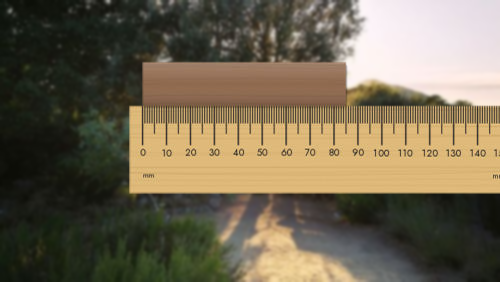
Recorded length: 85 mm
